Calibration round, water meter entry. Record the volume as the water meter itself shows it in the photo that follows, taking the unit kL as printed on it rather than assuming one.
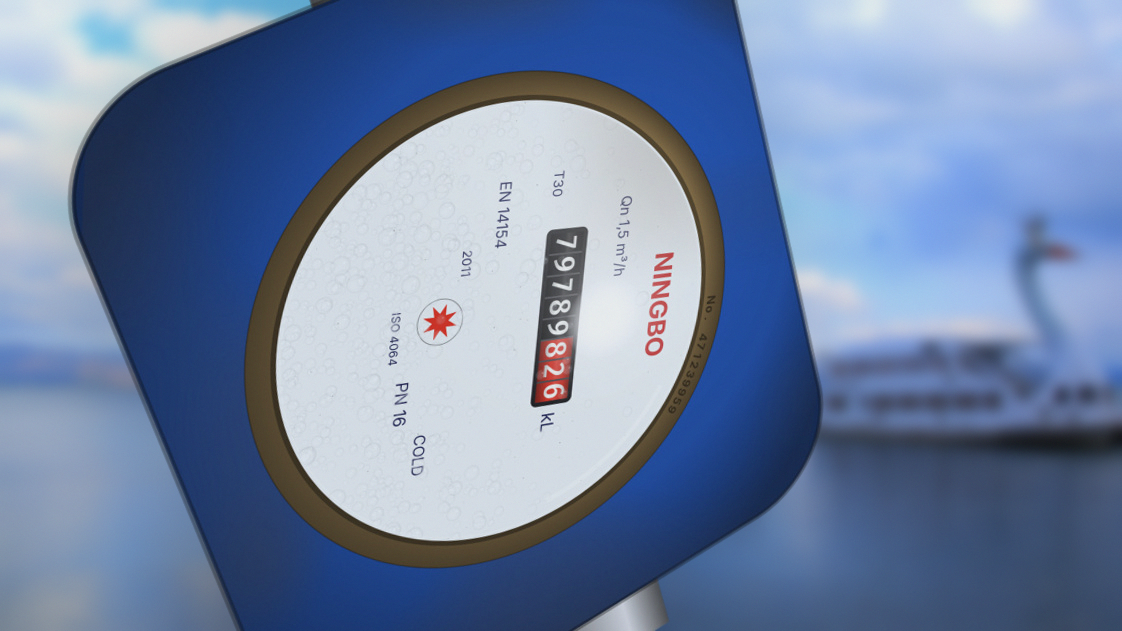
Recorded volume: 79789.826 kL
